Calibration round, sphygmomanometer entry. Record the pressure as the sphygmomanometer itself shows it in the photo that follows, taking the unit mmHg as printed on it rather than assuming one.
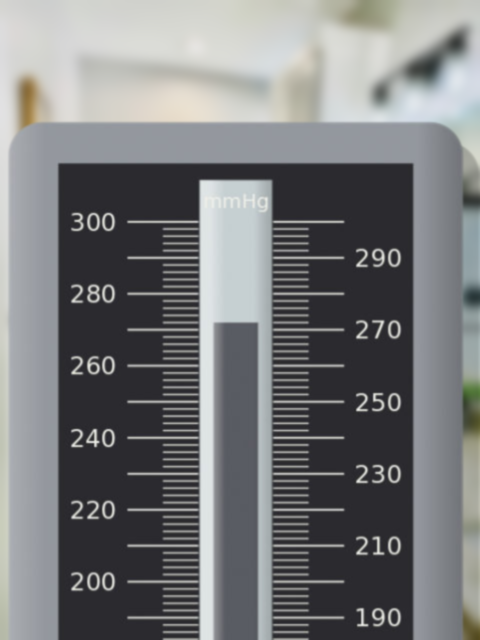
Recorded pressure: 272 mmHg
